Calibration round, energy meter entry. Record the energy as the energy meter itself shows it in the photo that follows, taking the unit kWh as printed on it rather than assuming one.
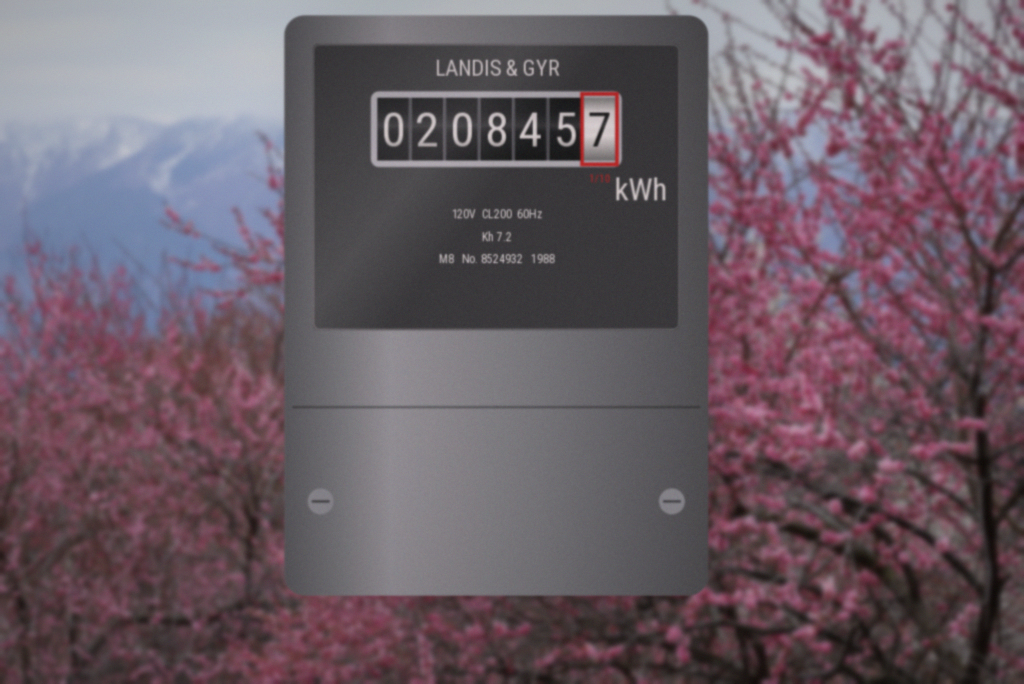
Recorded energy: 20845.7 kWh
